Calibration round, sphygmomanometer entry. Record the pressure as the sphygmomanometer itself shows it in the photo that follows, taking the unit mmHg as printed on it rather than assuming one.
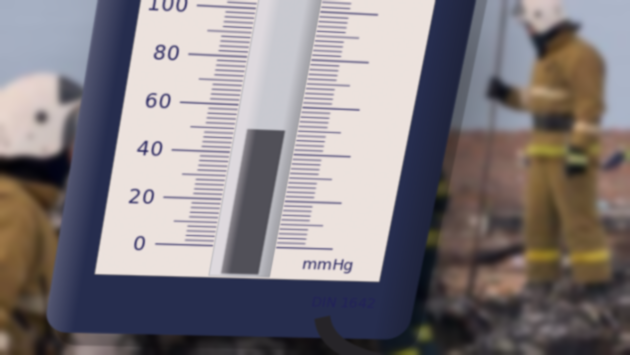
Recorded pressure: 50 mmHg
